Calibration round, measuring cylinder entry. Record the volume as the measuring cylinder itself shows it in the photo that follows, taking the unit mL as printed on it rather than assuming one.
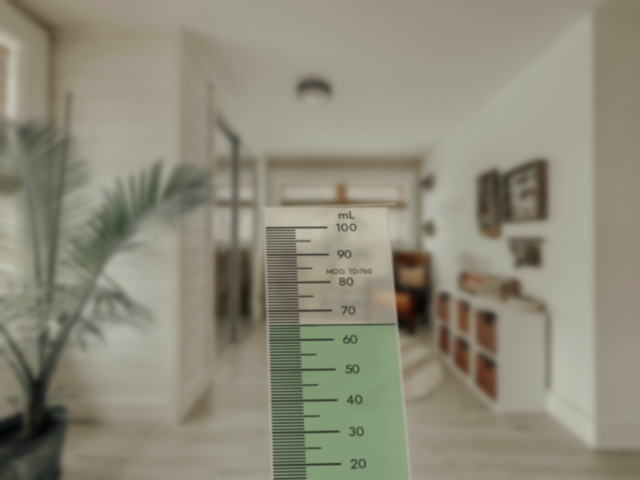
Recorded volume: 65 mL
